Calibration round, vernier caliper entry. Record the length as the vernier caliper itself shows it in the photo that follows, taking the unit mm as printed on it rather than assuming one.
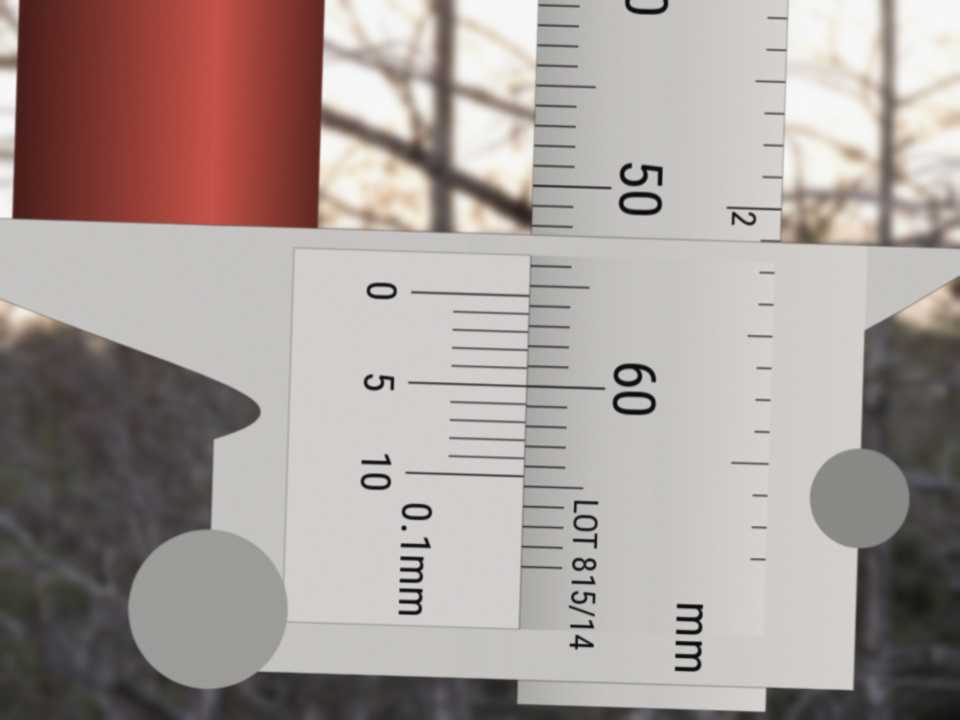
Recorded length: 55.5 mm
